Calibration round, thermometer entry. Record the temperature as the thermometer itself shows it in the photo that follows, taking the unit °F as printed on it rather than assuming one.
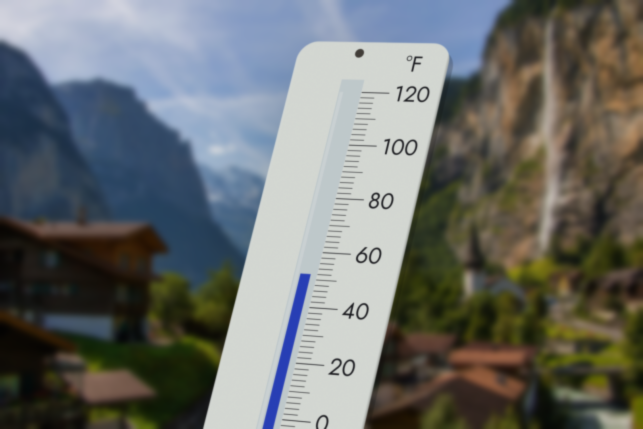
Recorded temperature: 52 °F
